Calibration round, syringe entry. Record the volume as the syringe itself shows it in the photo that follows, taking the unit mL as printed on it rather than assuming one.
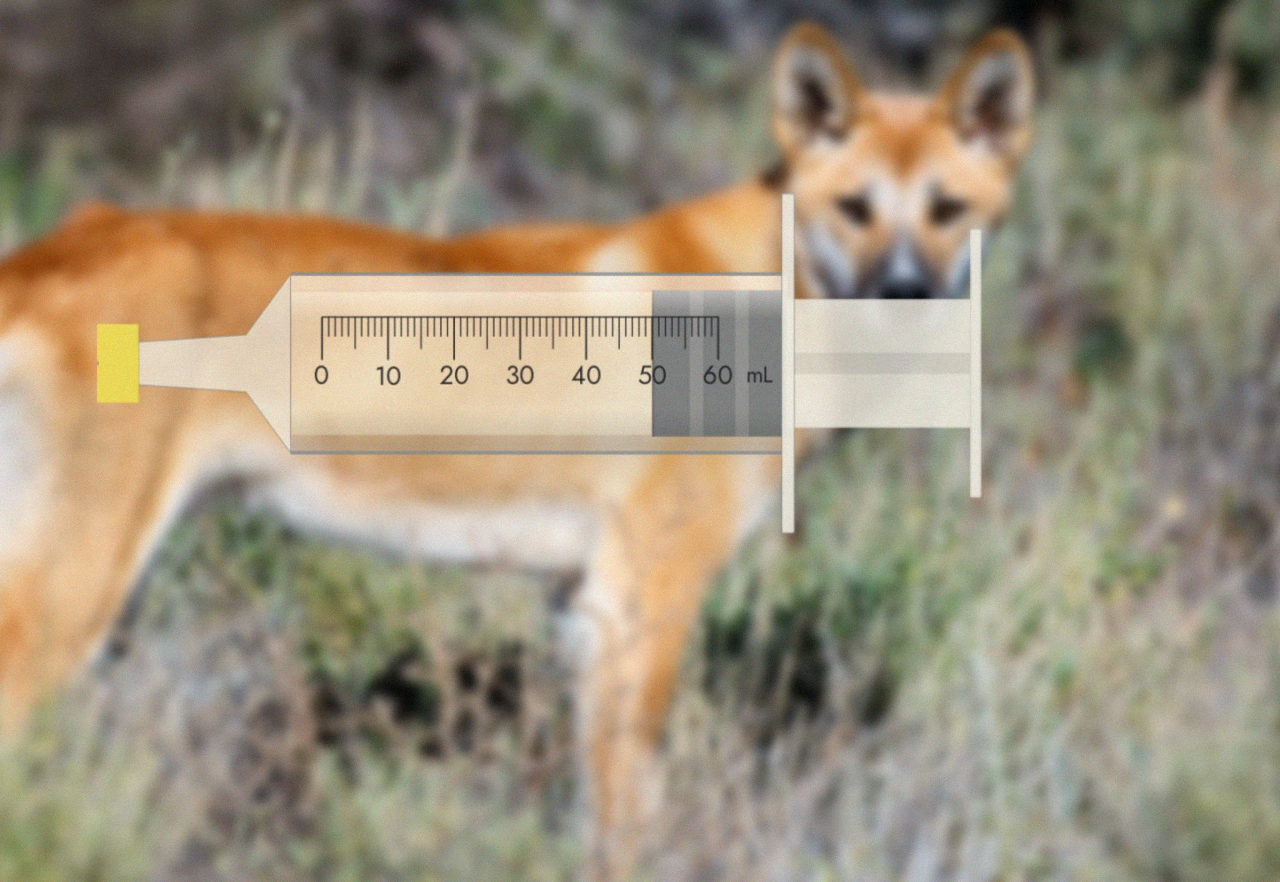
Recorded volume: 50 mL
